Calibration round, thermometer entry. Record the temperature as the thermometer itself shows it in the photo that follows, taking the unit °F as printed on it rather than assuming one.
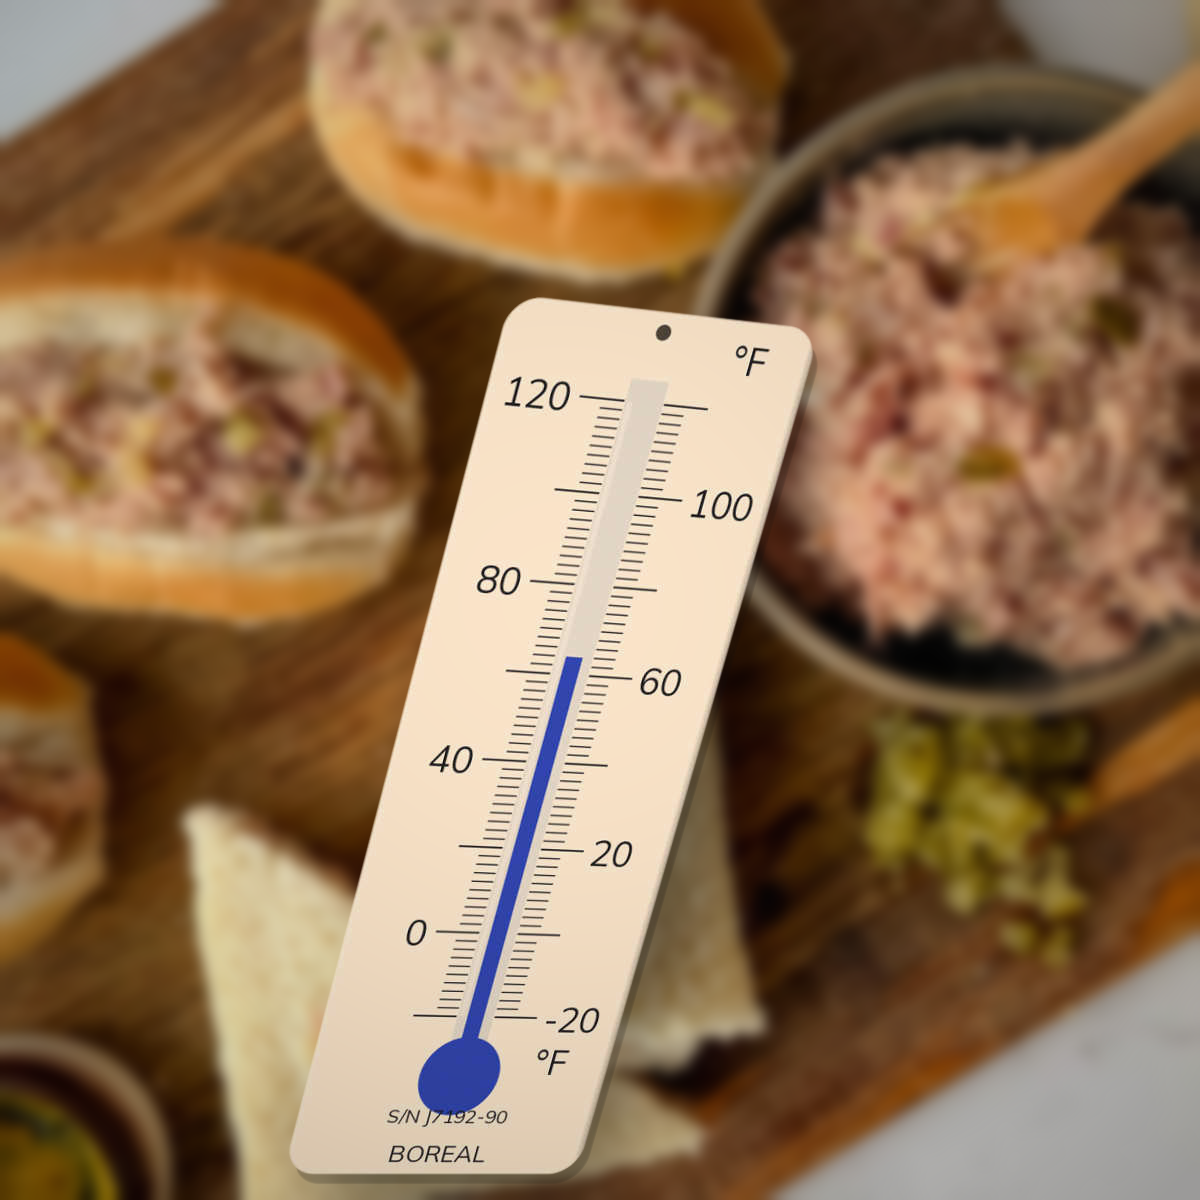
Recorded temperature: 64 °F
